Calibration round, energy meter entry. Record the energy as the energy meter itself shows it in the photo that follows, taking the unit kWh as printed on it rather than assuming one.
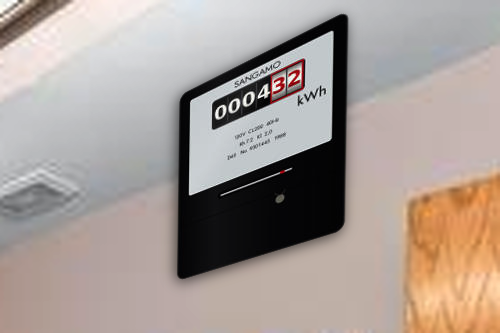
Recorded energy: 4.32 kWh
